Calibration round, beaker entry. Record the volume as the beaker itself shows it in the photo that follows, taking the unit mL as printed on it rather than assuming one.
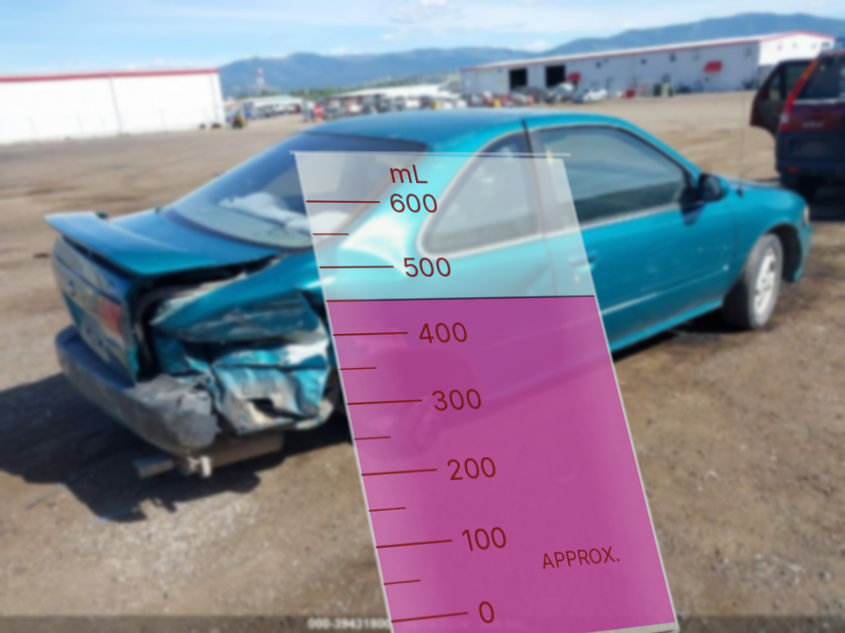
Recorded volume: 450 mL
